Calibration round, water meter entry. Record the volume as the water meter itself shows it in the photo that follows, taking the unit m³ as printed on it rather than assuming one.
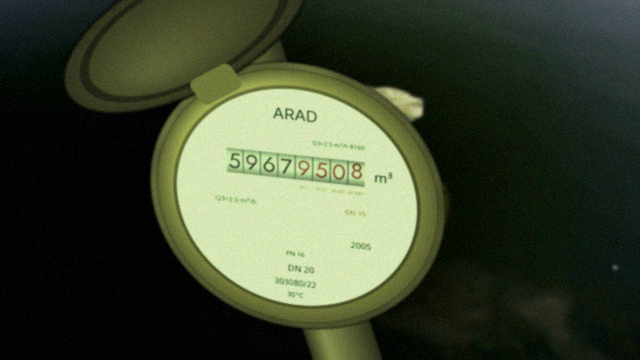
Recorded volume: 5967.9508 m³
